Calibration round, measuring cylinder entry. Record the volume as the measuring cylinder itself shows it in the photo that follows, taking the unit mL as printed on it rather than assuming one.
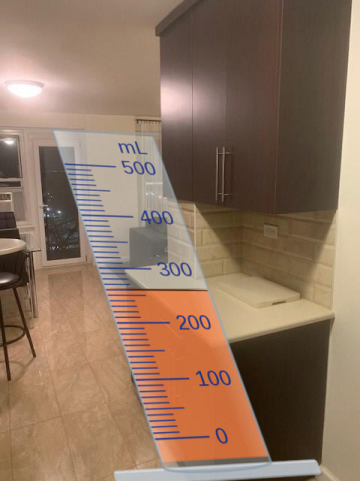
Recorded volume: 260 mL
